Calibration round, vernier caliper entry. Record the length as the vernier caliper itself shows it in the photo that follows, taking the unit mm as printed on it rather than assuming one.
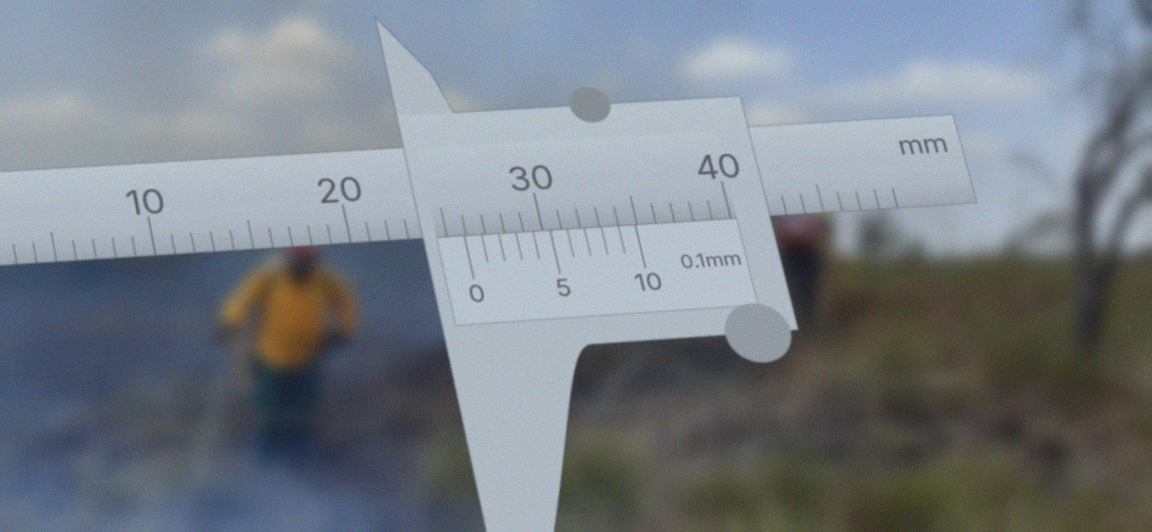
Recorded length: 25.9 mm
